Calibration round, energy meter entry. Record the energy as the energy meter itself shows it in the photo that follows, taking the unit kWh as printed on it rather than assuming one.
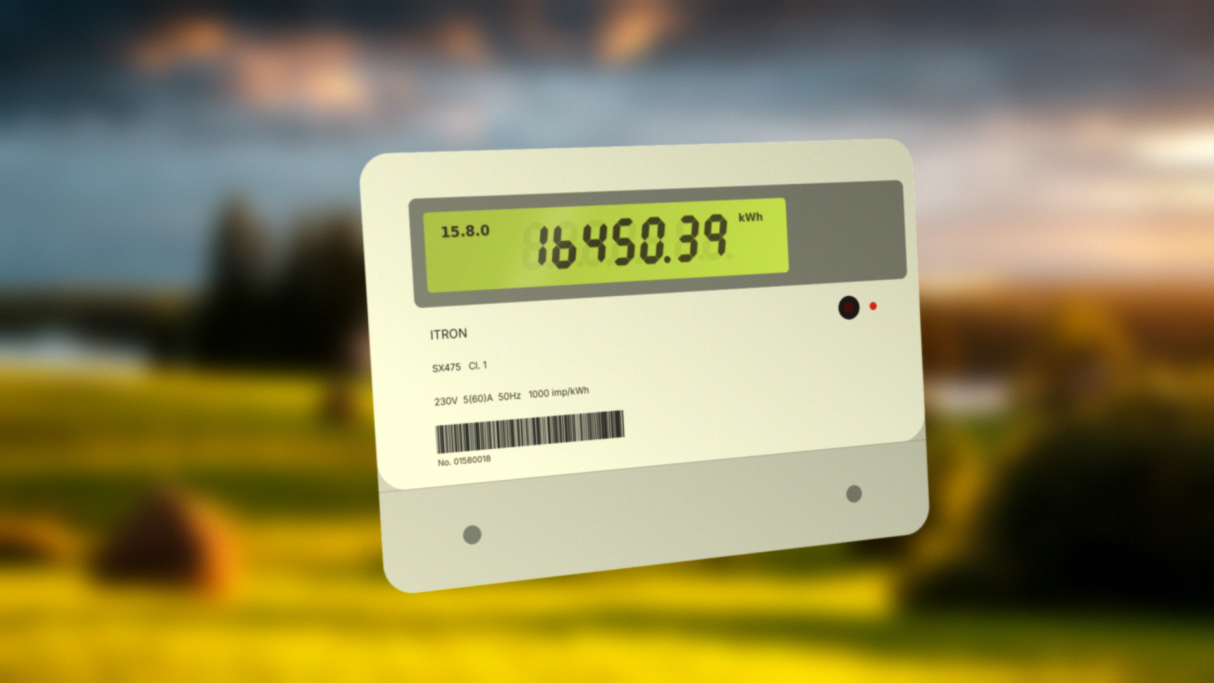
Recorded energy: 16450.39 kWh
